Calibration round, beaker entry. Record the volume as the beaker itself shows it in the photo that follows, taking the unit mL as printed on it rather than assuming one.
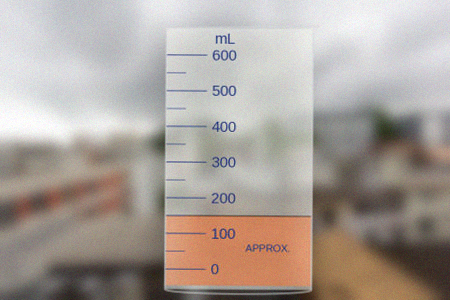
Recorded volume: 150 mL
